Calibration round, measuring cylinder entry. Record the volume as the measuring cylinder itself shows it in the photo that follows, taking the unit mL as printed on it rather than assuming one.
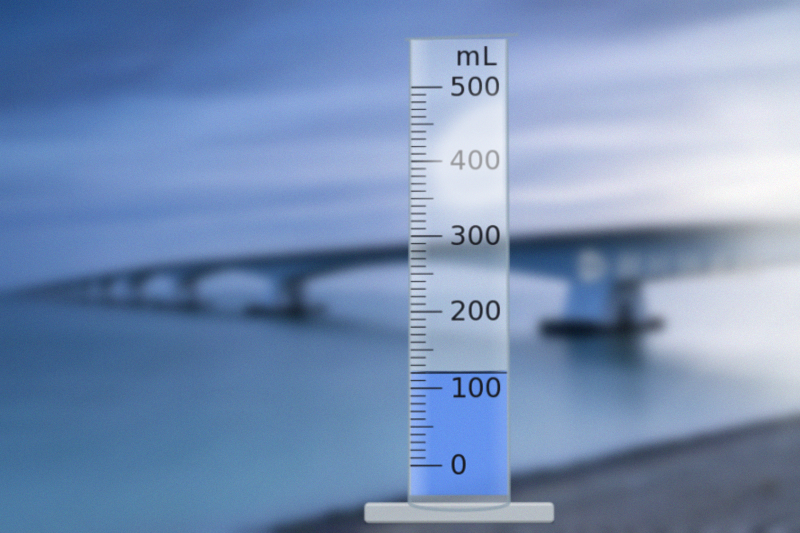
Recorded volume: 120 mL
